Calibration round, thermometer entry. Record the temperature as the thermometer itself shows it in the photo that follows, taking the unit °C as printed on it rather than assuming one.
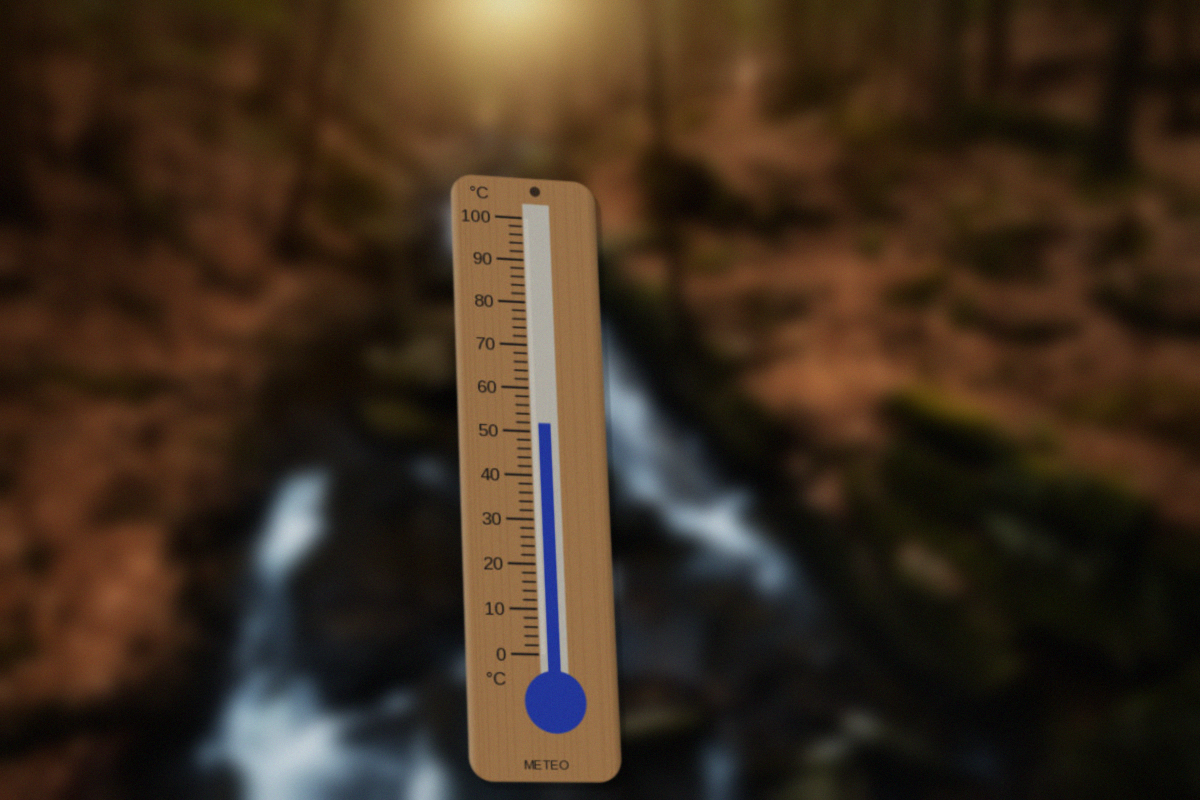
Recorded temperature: 52 °C
